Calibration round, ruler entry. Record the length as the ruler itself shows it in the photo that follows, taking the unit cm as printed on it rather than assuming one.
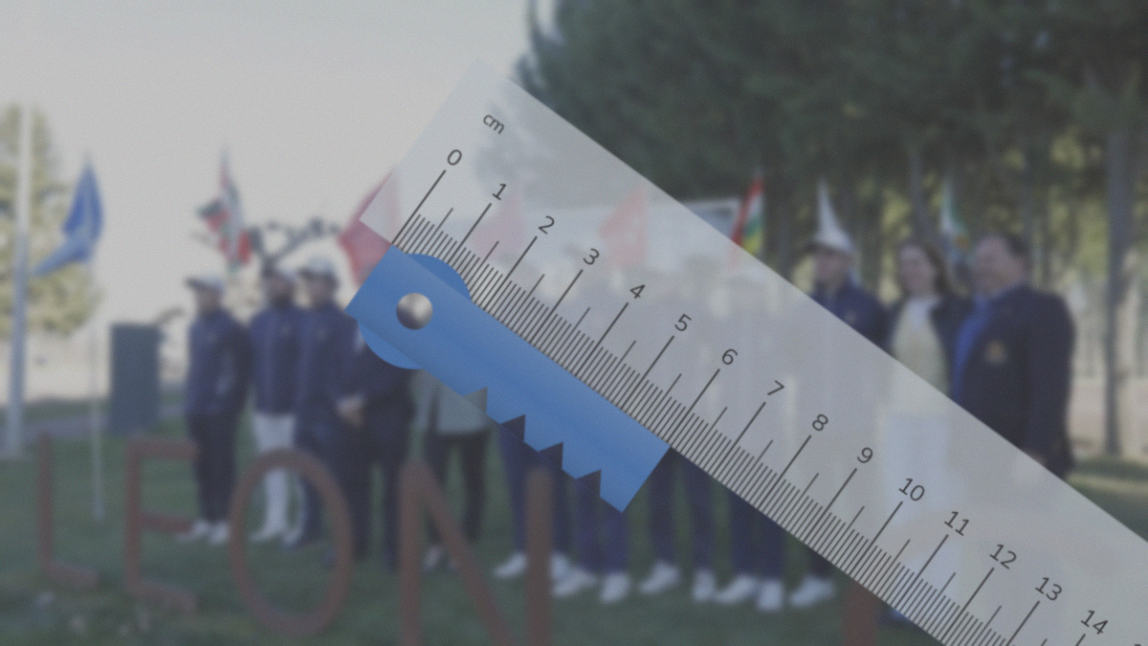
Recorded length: 6.1 cm
